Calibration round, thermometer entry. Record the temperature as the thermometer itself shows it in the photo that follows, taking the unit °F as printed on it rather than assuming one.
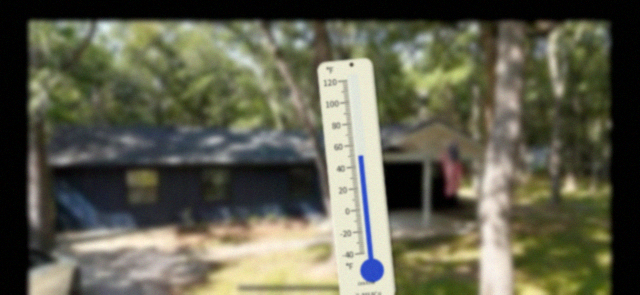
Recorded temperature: 50 °F
